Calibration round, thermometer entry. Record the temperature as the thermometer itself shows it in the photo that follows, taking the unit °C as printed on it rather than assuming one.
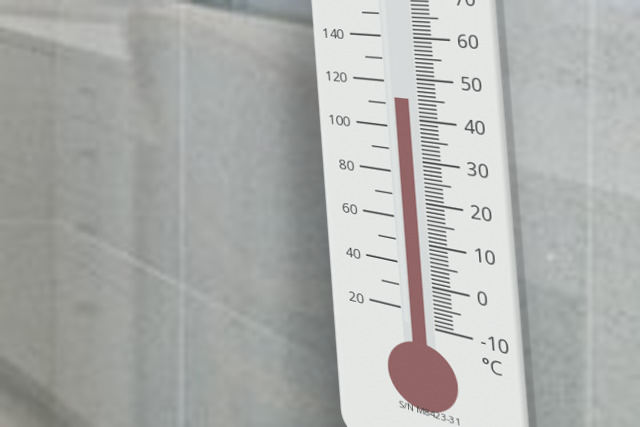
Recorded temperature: 45 °C
